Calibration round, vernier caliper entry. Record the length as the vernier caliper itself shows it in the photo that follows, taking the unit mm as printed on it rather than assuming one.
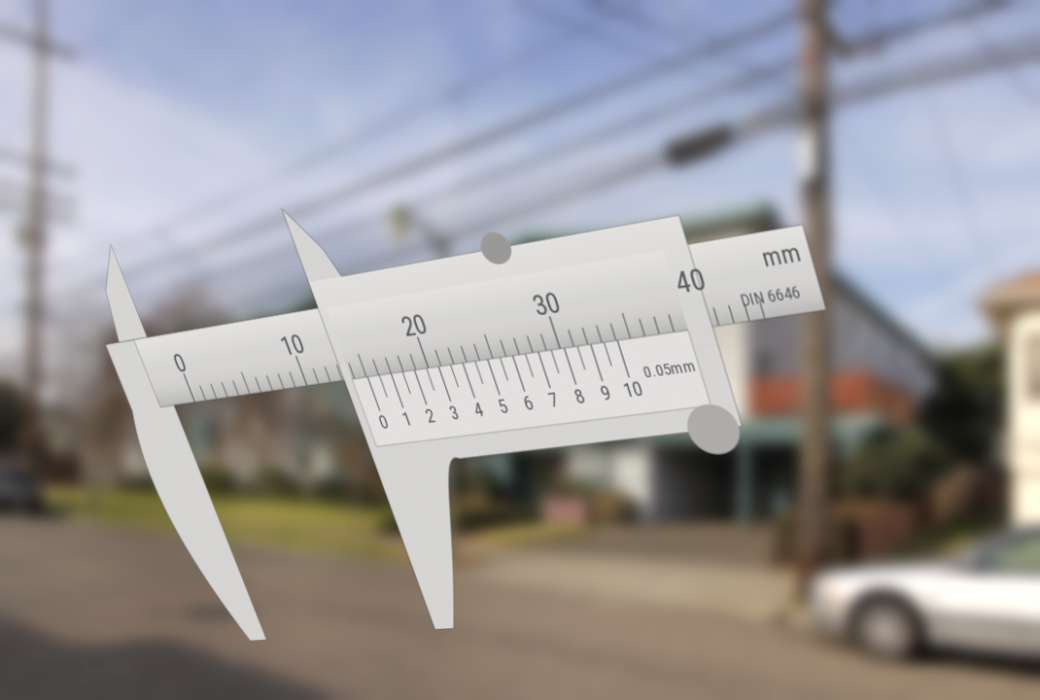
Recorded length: 15.1 mm
